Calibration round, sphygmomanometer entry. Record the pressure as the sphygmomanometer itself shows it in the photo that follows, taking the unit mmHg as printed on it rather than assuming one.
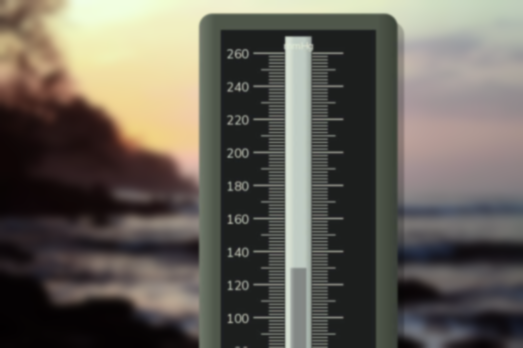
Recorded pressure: 130 mmHg
